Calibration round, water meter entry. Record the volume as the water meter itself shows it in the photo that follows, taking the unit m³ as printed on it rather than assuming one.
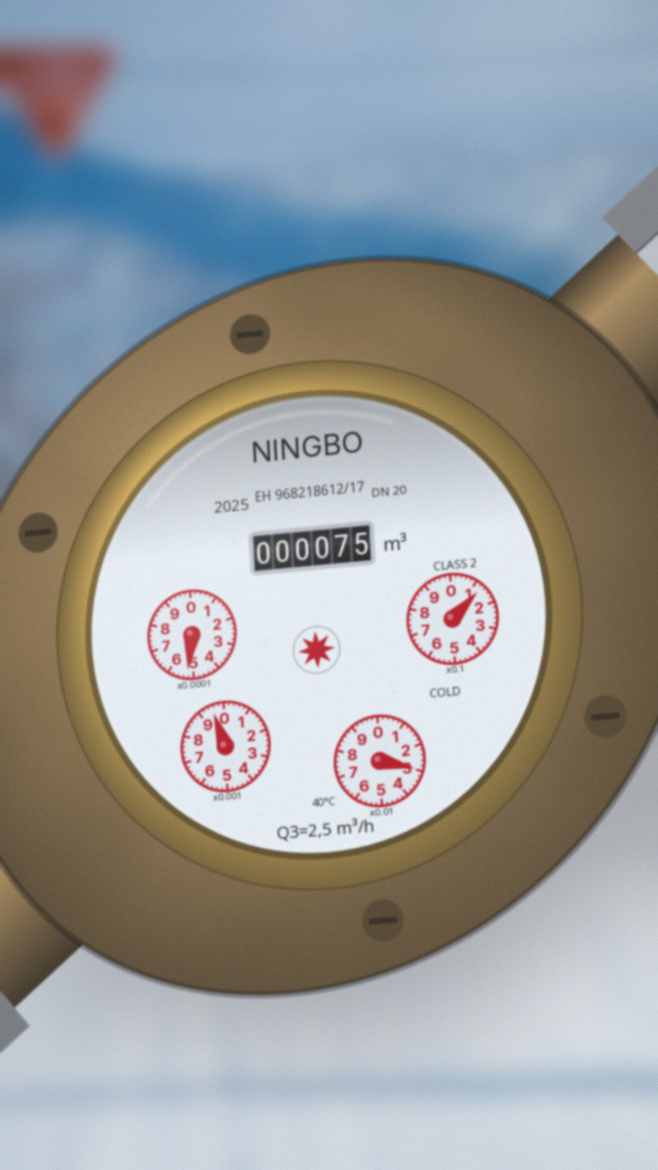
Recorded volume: 75.1295 m³
